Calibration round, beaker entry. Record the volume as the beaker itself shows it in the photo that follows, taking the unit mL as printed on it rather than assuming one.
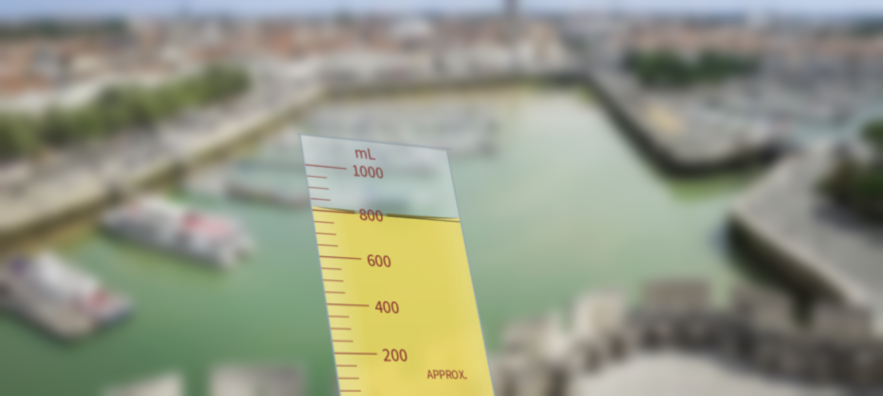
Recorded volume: 800 mL
